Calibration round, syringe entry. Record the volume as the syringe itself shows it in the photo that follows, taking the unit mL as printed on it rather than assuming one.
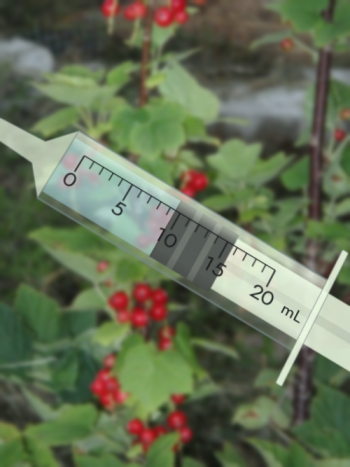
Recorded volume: 9.5 mL
